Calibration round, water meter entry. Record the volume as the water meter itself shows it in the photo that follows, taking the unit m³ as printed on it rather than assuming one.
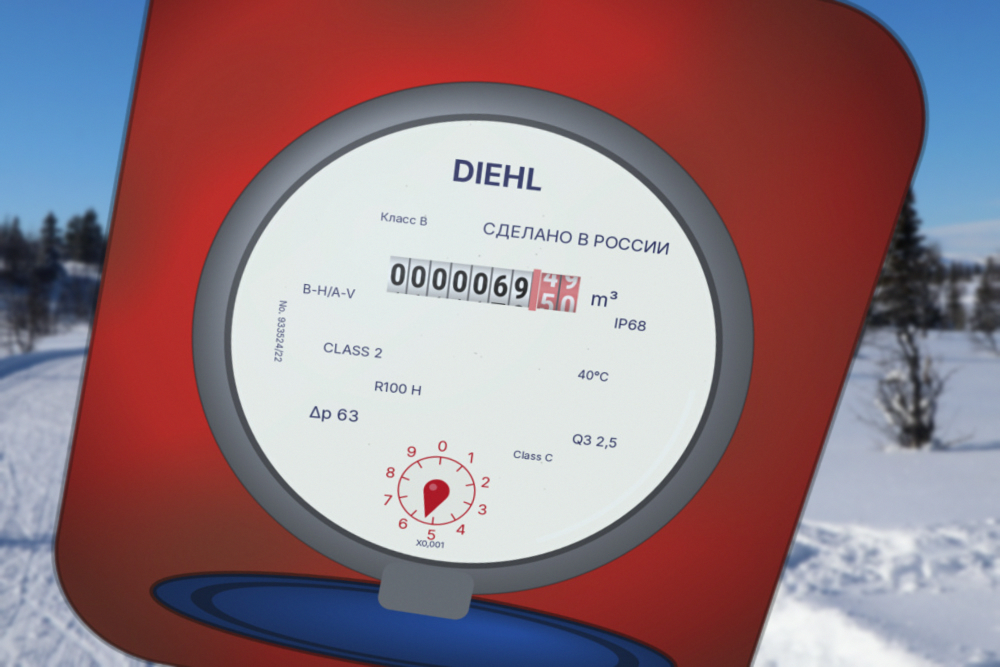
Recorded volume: 69.495 m³
